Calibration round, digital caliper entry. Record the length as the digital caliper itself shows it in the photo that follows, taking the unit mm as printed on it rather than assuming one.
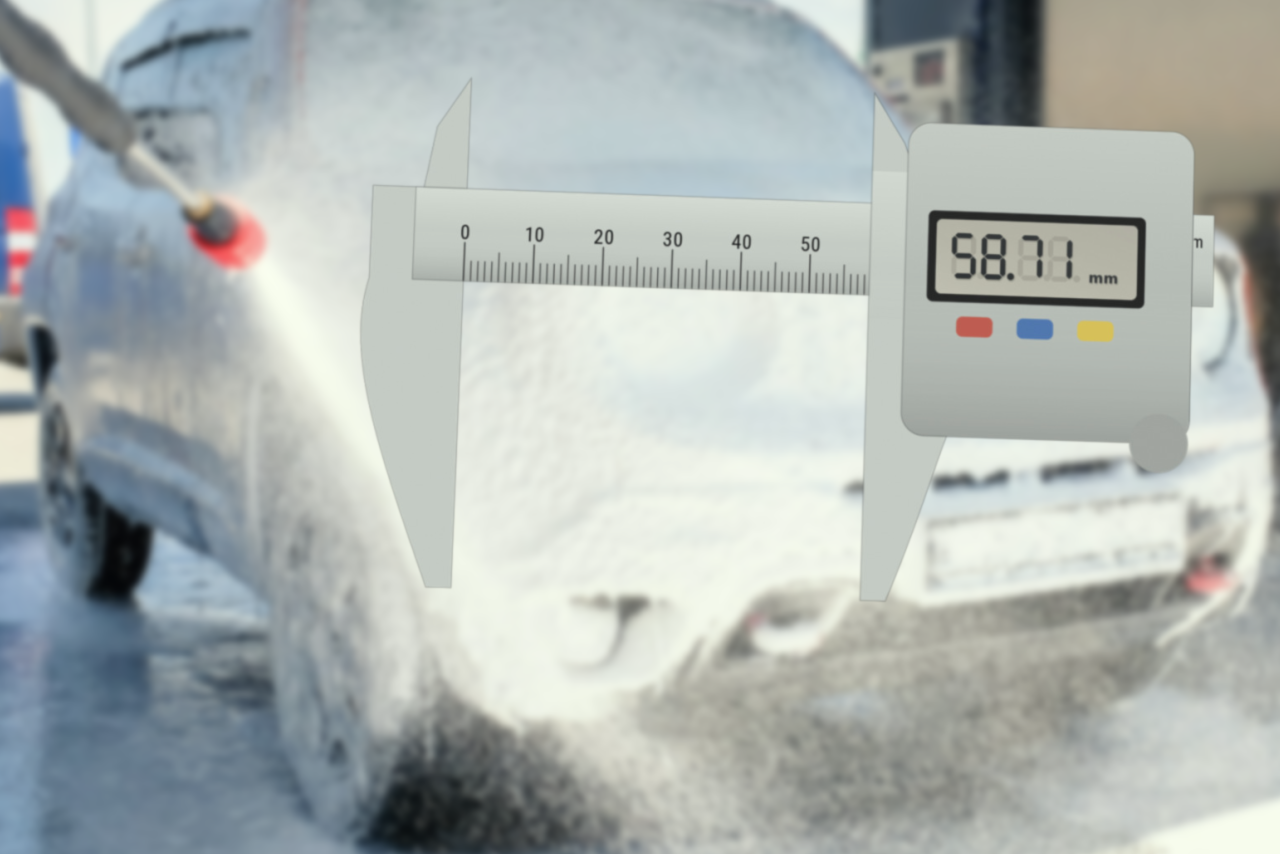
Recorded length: 58.71 mm
